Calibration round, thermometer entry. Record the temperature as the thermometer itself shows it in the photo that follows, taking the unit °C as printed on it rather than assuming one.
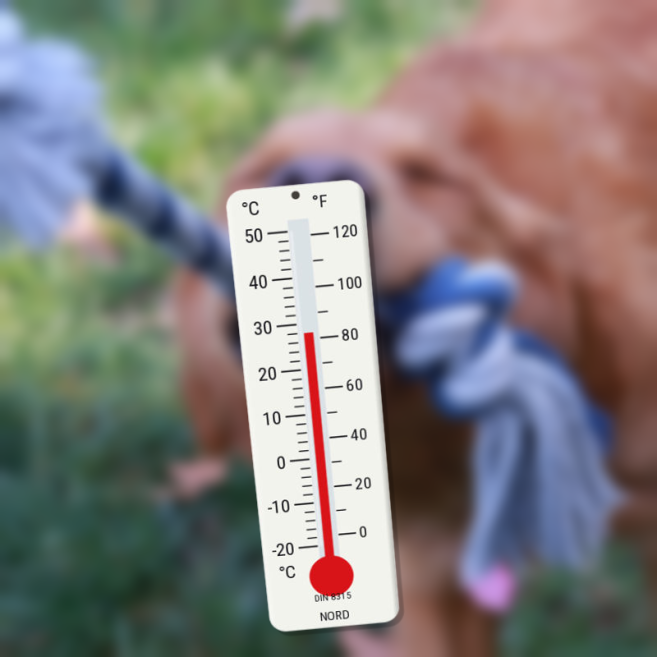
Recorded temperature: 28 °C
